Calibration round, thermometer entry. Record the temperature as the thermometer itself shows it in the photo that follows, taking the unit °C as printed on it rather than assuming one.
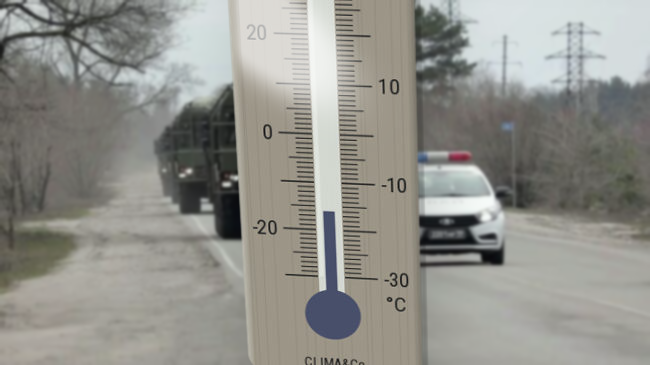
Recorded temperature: -16 °C
